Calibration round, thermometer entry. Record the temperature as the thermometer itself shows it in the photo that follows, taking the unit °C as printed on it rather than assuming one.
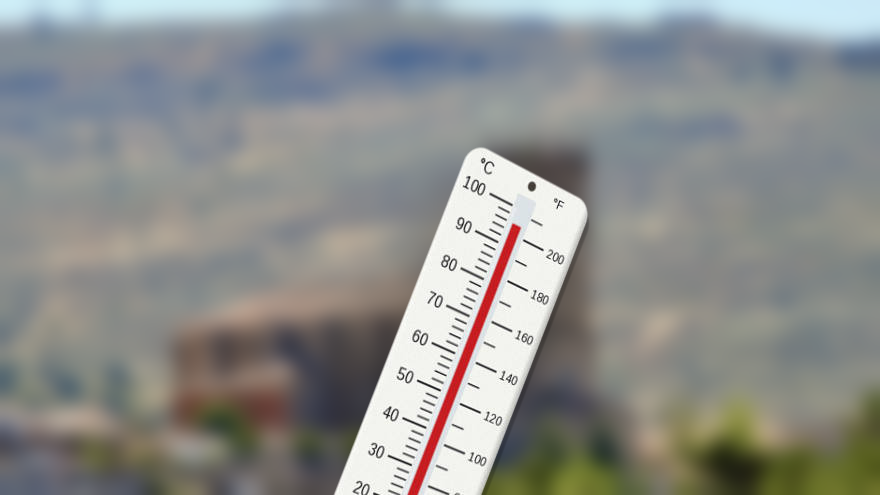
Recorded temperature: 96 °C
